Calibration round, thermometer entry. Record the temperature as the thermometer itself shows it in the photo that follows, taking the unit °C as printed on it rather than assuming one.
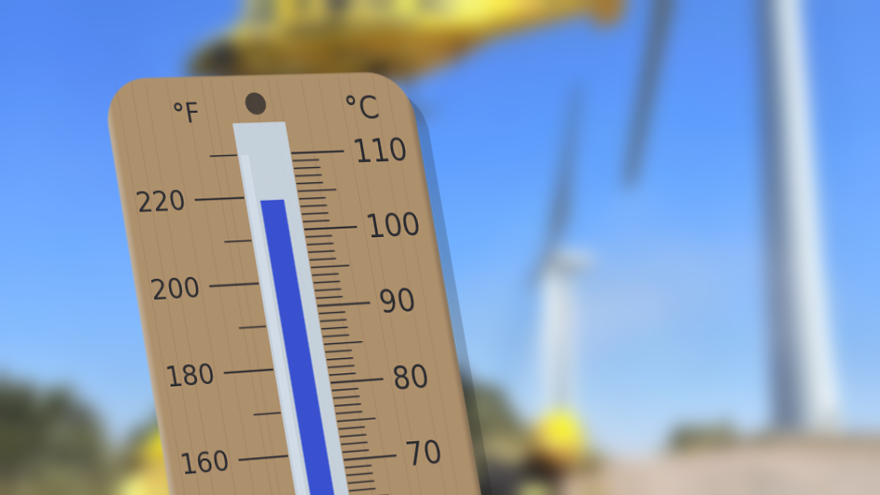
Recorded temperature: 104 °C
